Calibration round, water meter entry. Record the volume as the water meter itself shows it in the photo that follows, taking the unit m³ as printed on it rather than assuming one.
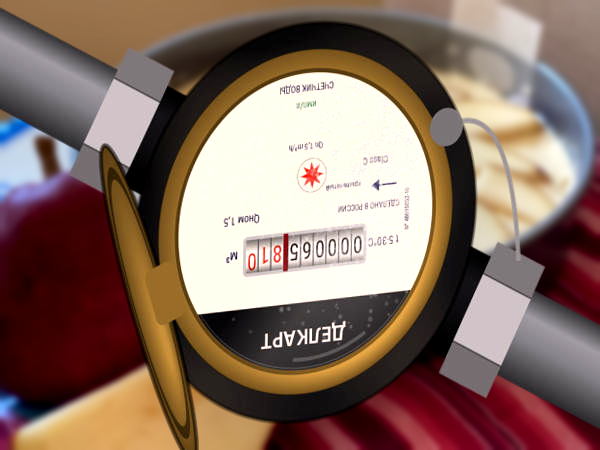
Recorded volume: 65.810 m³
